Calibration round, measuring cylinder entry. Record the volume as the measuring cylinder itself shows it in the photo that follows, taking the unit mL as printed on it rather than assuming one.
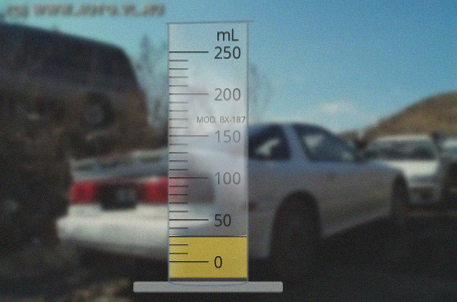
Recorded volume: 30 mL
